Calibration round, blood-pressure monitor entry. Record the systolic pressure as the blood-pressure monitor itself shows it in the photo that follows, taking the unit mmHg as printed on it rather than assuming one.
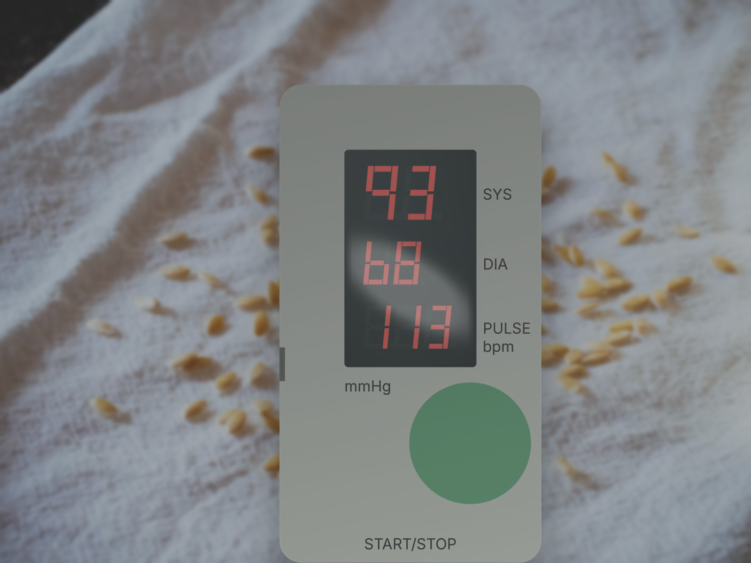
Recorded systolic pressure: 93 mmHg
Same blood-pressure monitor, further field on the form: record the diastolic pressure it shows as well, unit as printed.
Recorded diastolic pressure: 68 mmHg
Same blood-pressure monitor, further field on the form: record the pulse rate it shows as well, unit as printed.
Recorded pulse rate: 113 bpm
